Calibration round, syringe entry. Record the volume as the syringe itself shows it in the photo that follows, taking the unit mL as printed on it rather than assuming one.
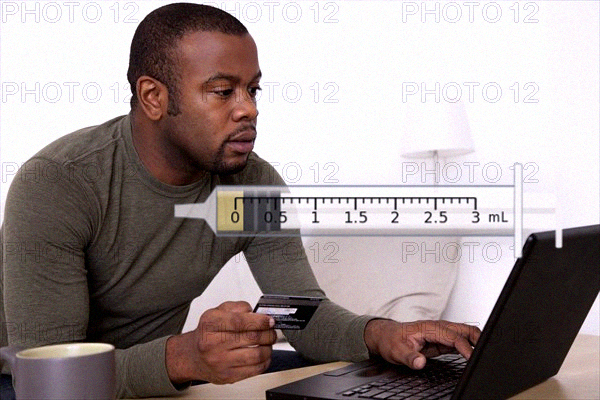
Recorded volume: 0.1 mL
